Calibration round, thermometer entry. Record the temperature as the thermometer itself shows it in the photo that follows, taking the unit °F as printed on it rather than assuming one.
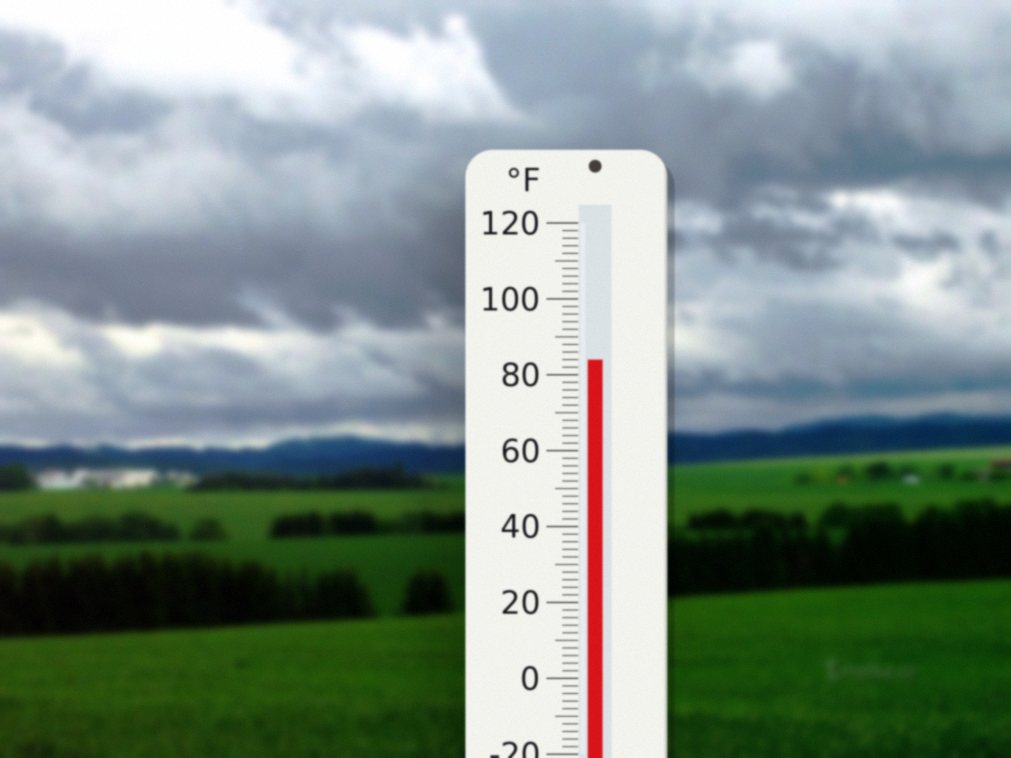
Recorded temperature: 84 °F
